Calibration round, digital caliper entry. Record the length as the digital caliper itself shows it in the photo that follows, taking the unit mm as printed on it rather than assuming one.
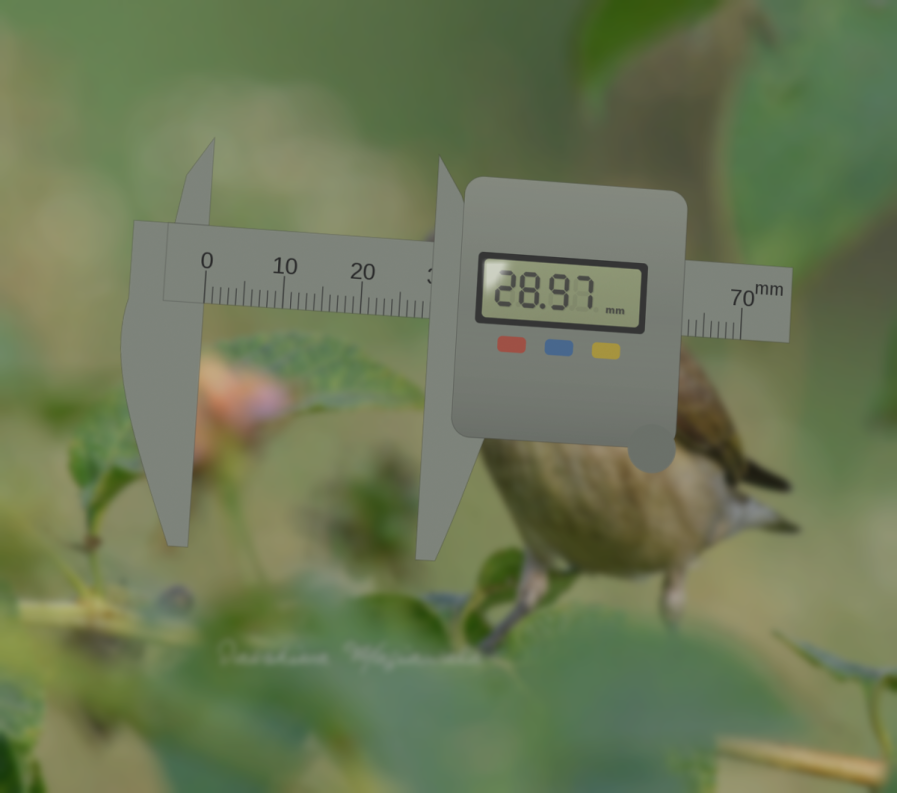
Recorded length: 28.97 mm
